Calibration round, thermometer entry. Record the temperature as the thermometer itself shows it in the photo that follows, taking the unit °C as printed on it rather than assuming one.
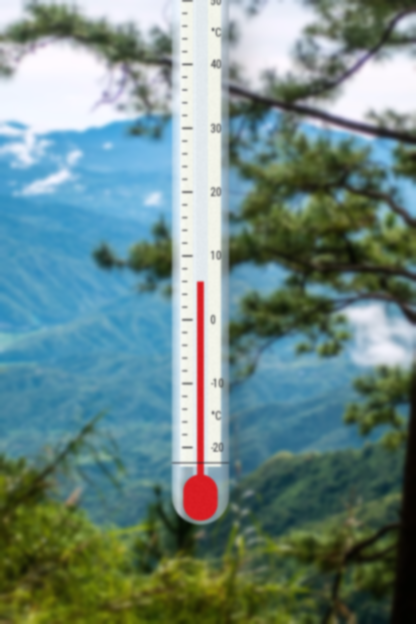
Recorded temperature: 6 °C
